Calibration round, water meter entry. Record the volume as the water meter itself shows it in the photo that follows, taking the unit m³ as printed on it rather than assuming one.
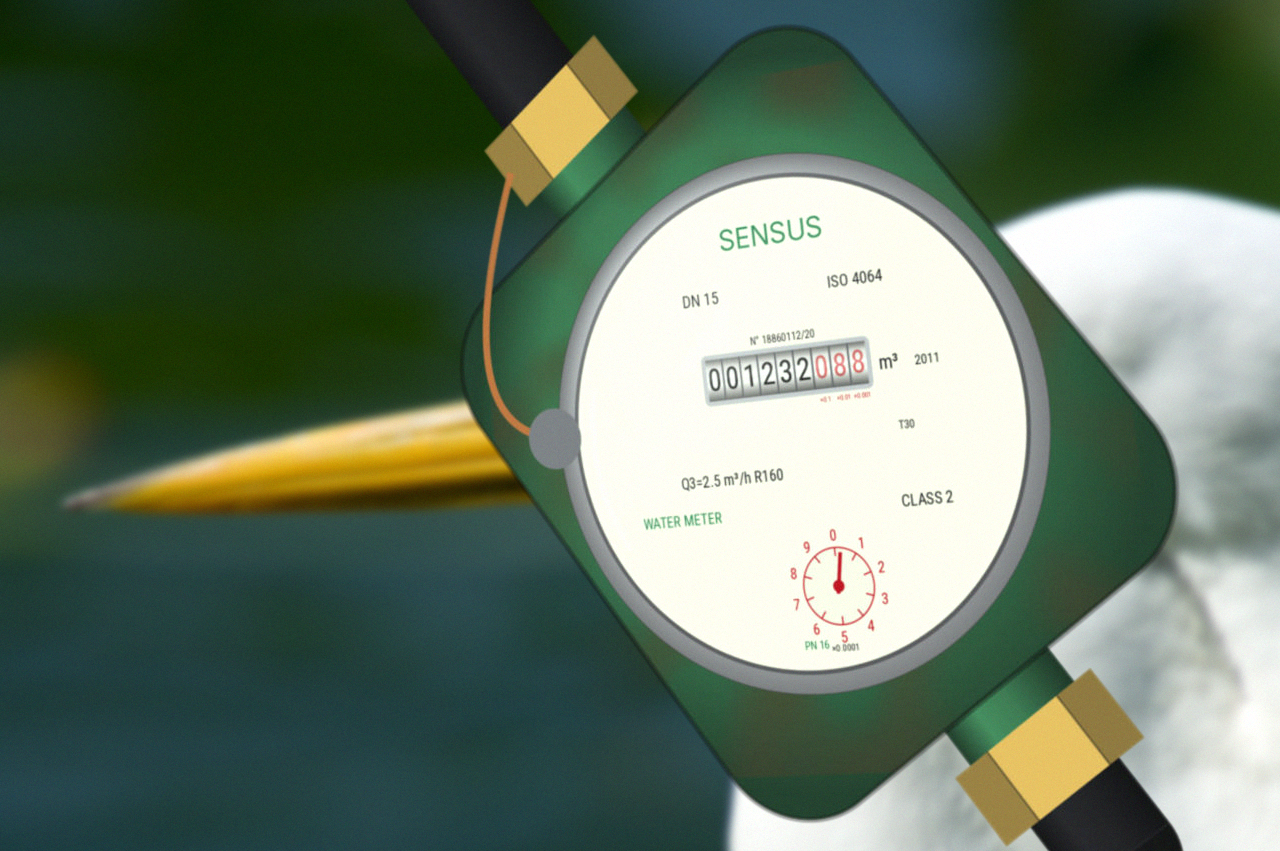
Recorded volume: 1232.0880 m³
